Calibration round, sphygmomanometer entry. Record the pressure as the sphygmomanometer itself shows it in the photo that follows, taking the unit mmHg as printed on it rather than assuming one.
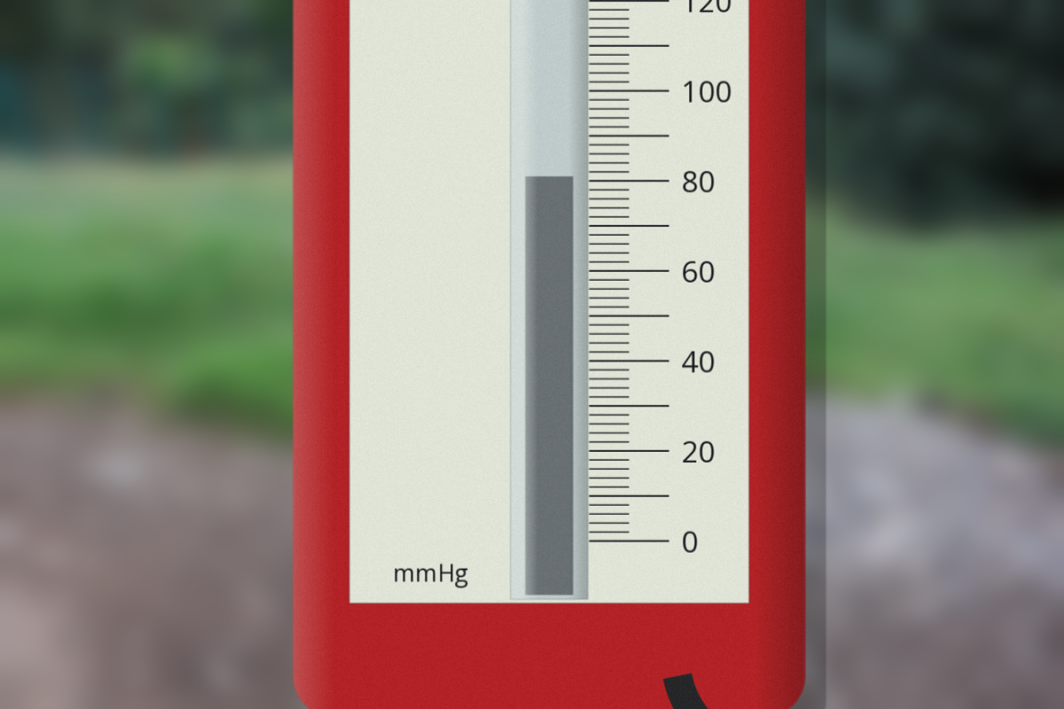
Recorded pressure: 81 mmHg
